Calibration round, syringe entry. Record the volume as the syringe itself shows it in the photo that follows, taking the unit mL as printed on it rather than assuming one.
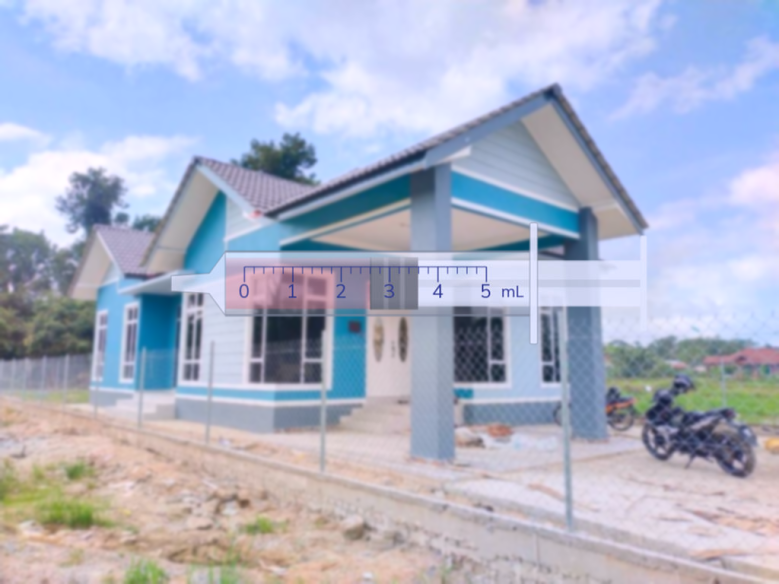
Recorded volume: 2.6 mL
